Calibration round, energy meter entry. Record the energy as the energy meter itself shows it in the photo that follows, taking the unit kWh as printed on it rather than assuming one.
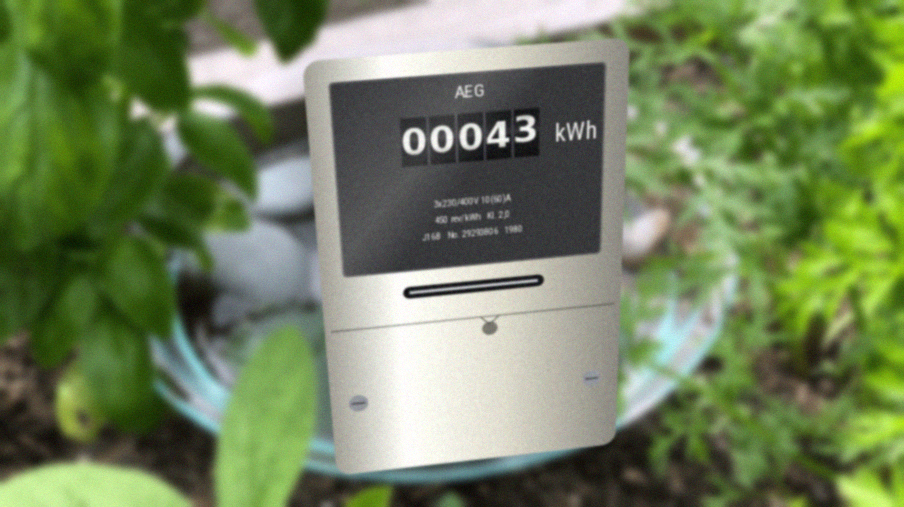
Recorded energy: 43 kWh
